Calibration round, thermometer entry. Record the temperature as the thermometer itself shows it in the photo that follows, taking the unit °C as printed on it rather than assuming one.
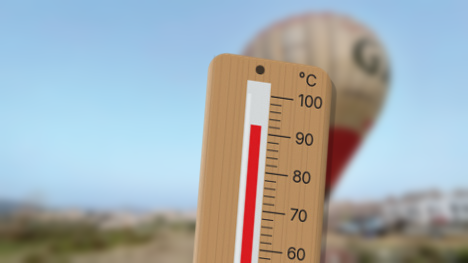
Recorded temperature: 92 °C
